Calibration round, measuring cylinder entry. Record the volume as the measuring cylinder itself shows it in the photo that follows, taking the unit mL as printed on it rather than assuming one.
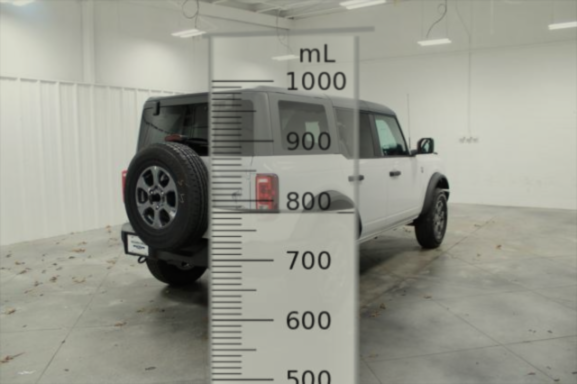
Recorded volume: 780 mL
